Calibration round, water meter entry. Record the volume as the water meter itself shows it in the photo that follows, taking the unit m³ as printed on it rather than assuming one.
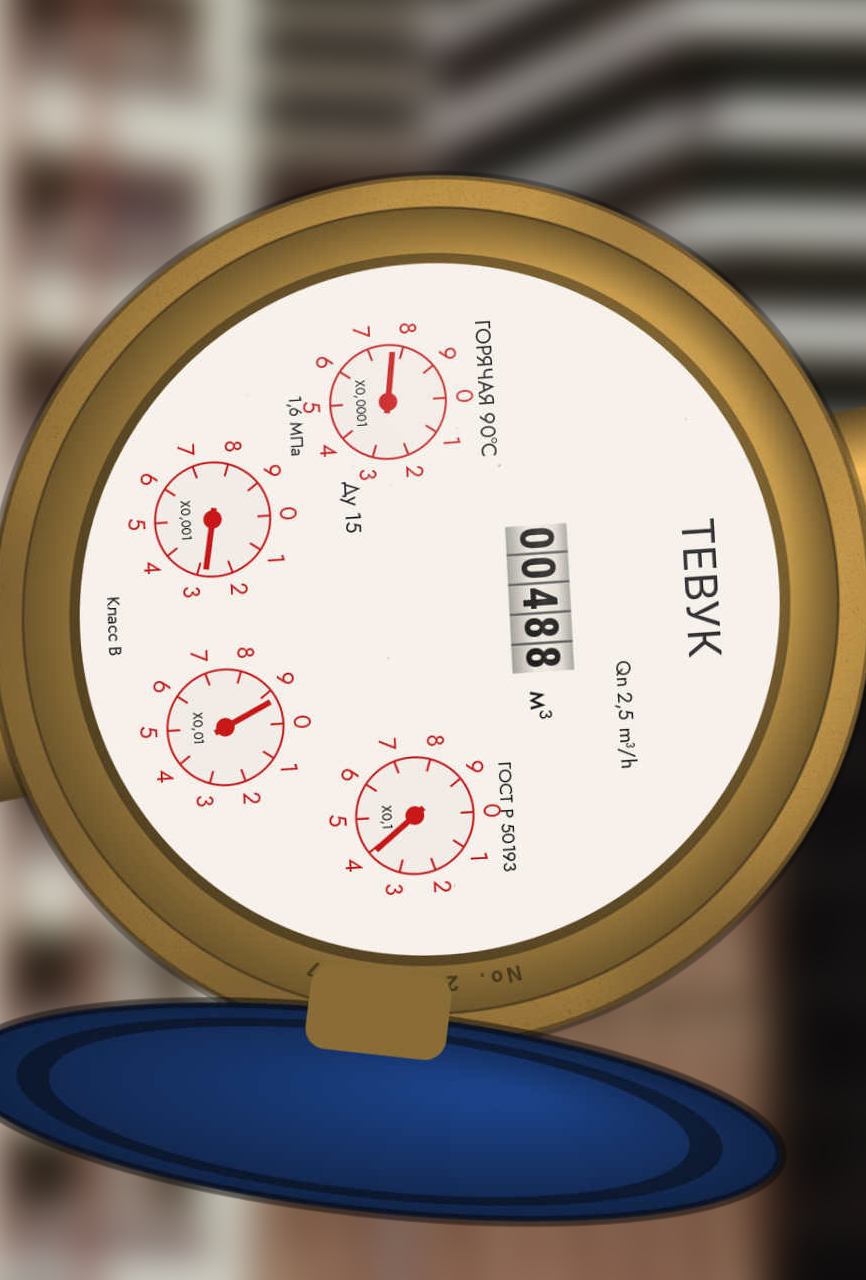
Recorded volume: 488.3927 m³
